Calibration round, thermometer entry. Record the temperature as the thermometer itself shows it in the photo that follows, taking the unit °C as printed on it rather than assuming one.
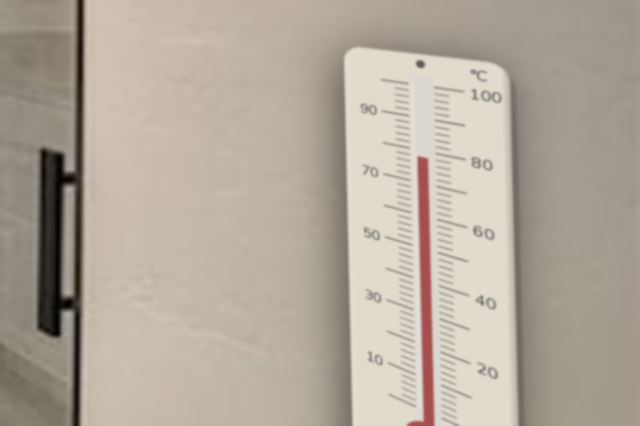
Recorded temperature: 78 °C
